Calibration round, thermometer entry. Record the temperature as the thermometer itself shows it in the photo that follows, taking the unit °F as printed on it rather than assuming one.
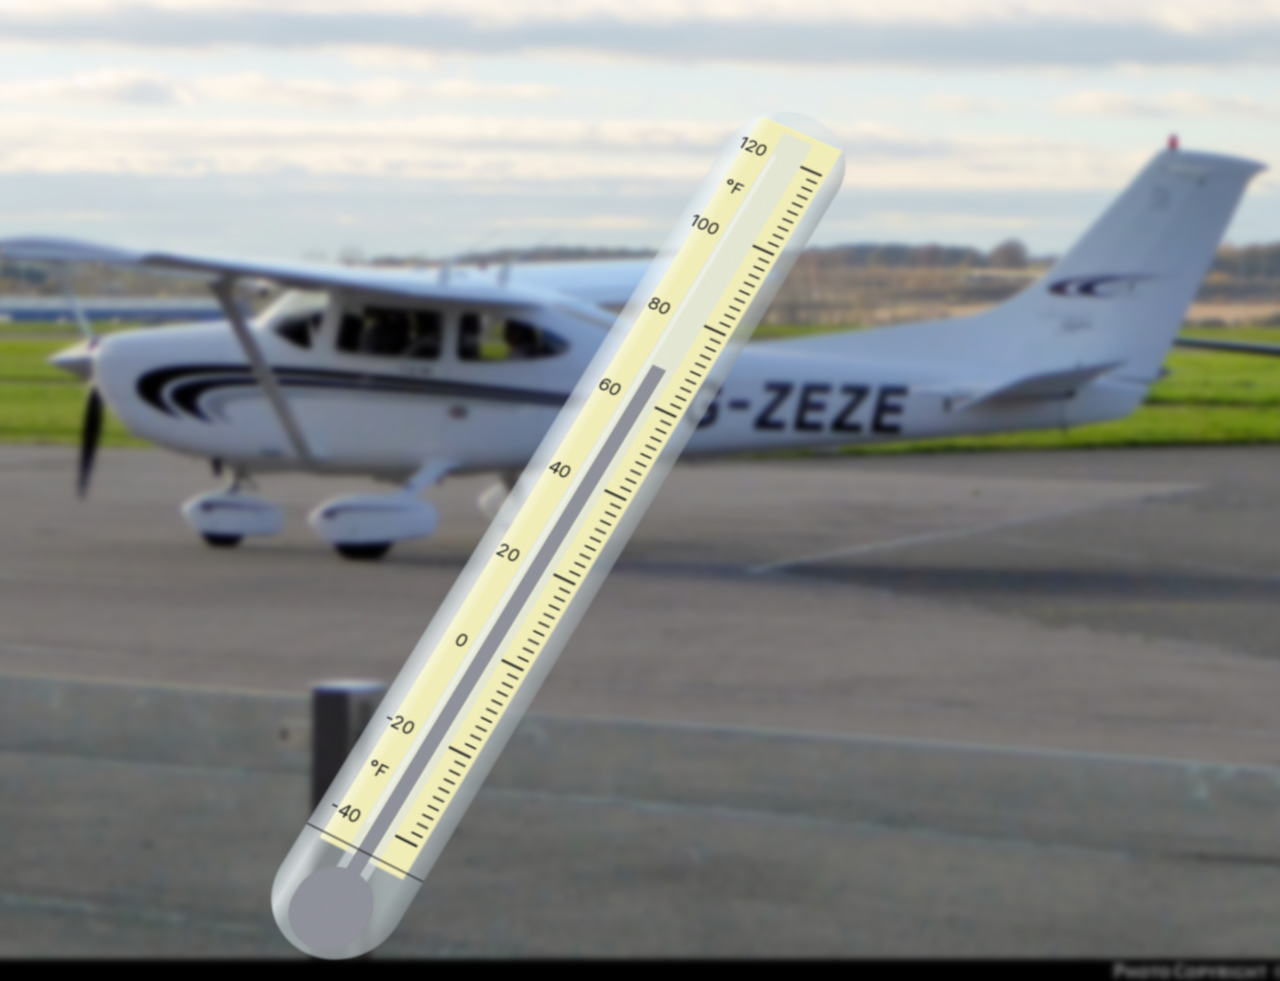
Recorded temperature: 68 °F
